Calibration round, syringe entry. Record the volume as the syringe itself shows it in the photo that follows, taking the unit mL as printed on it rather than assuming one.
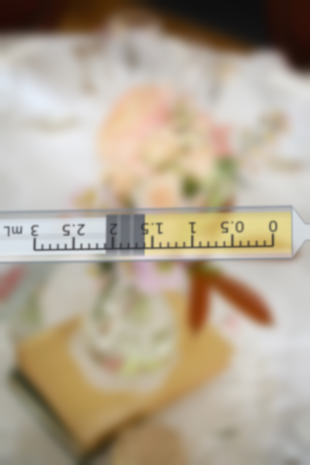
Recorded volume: 1.6 mL
